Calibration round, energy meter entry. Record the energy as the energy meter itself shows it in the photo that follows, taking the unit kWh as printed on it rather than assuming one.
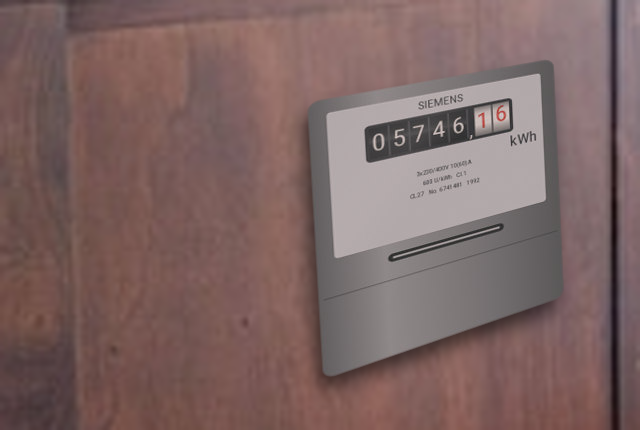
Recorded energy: 5746.16 kWh
